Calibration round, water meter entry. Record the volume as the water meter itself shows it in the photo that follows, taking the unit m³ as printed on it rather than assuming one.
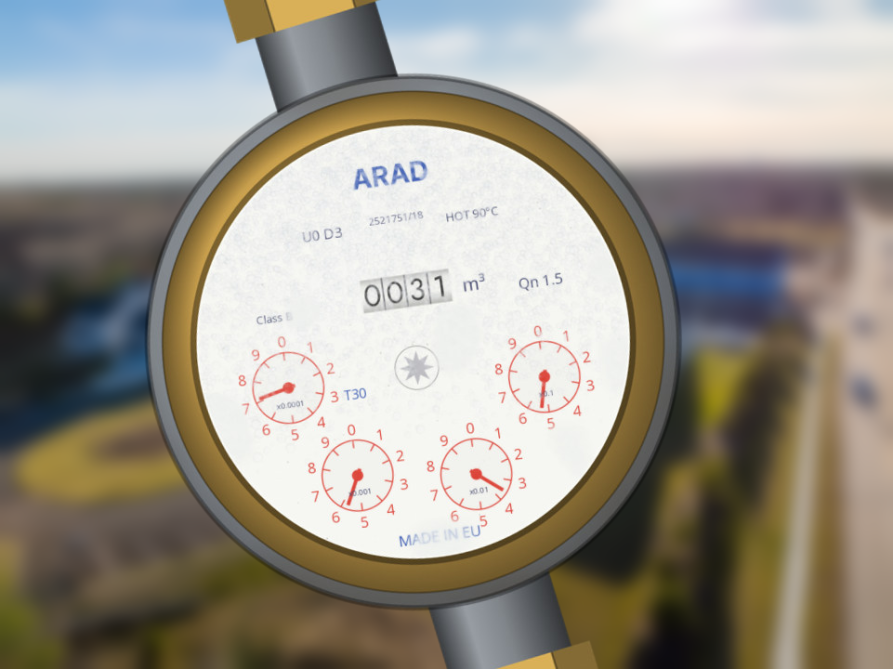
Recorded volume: 31.5357 m³
